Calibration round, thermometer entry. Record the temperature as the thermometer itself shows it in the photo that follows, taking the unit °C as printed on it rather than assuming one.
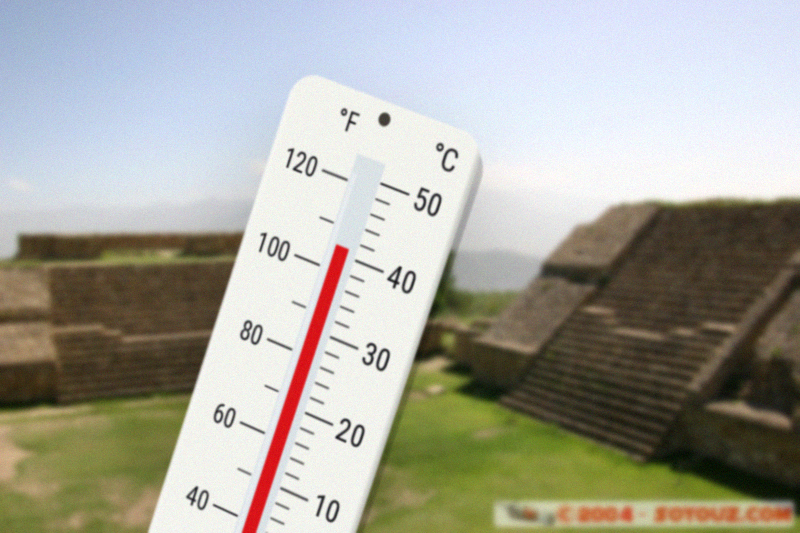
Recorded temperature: 41 °C
